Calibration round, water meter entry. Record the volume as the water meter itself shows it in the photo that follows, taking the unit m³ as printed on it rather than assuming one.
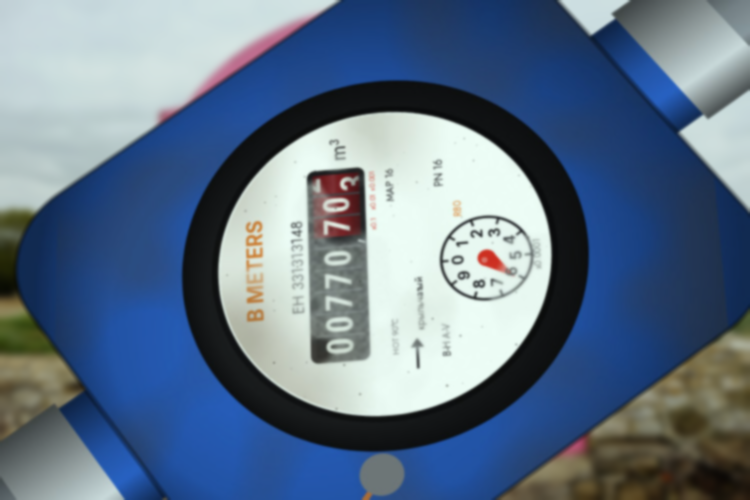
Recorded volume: 770.7026 m³
